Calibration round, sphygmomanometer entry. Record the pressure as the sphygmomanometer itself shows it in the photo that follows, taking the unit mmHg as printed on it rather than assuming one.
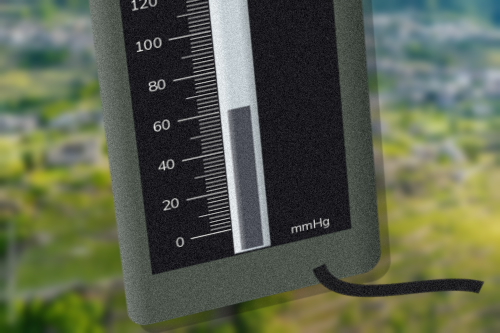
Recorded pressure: 60 mmHg
